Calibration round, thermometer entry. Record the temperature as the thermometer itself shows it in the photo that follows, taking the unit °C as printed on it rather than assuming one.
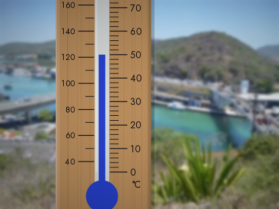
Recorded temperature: 50 °C
